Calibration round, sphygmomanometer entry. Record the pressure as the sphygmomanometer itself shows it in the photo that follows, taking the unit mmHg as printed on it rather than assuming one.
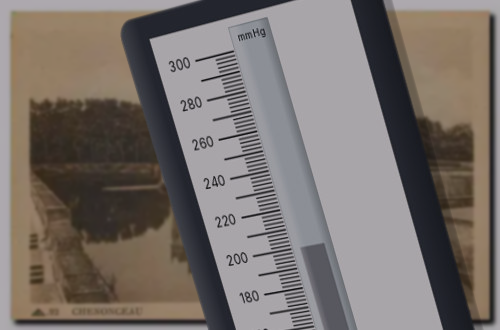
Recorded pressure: 200 mmHg
